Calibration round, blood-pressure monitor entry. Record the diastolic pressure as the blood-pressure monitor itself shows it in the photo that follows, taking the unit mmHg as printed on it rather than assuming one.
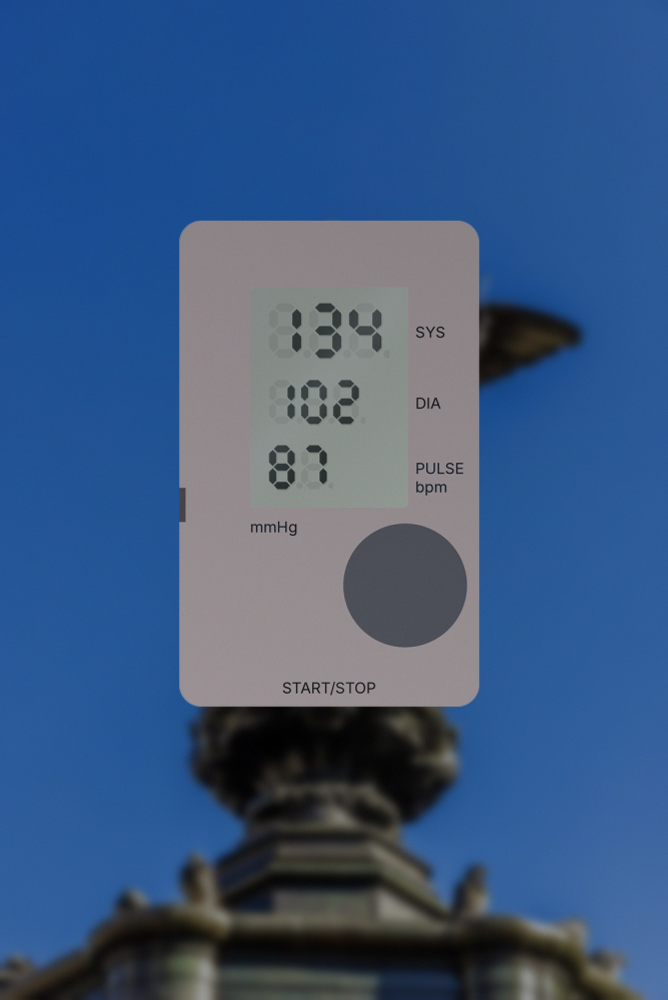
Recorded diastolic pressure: 102 mmHg
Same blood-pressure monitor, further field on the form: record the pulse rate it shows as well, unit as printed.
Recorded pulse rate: 87 bpm
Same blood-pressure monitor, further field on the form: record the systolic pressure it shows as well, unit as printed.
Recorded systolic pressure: 134 mmHg
